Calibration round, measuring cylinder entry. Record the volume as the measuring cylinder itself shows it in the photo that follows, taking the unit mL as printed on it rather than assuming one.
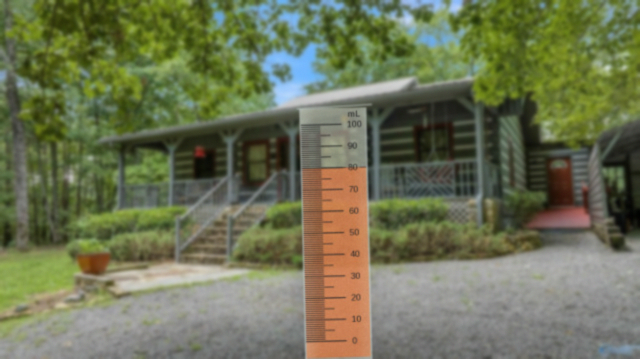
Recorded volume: 80 mL
